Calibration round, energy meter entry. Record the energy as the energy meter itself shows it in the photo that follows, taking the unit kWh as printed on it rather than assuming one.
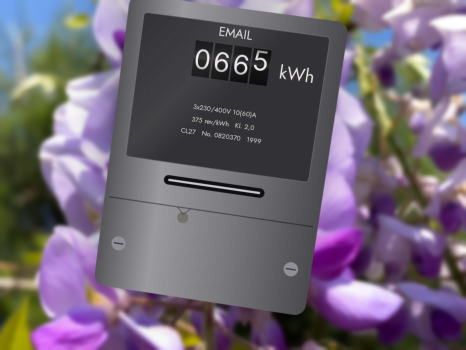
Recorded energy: 665 kWh
